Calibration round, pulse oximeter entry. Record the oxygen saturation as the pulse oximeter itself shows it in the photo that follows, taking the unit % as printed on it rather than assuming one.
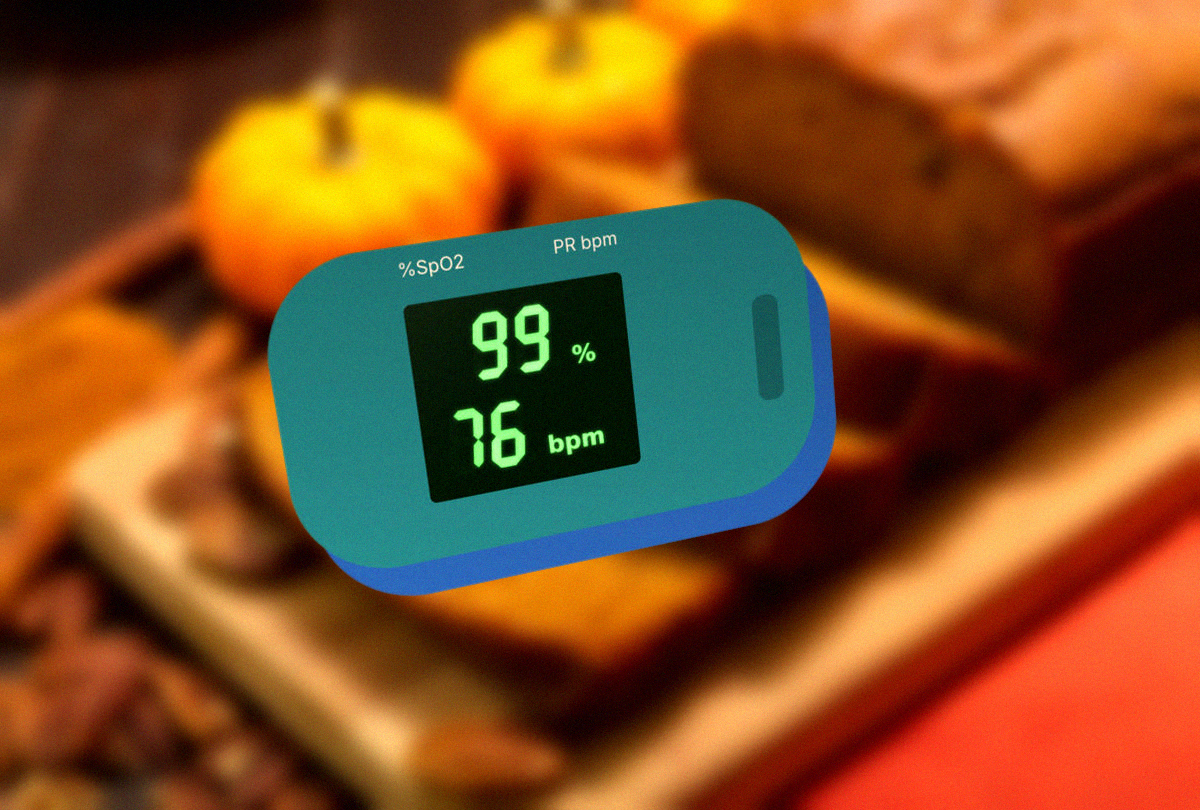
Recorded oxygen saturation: 99 %
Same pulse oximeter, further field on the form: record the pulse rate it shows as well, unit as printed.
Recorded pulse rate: 76 bpm
